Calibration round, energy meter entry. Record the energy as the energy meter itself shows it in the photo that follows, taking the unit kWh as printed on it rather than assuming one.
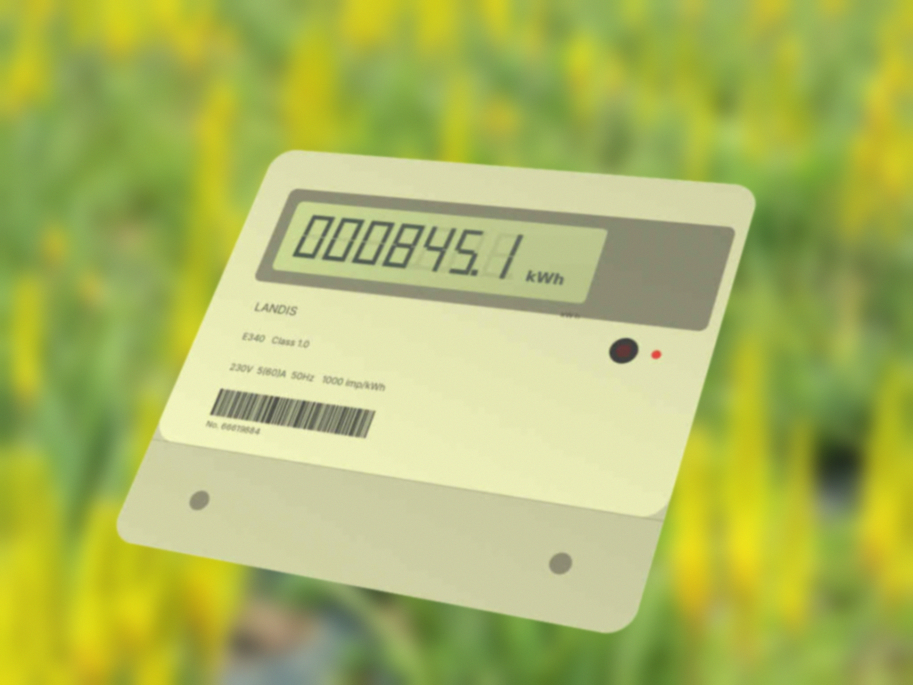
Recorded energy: 845.1 kWh
